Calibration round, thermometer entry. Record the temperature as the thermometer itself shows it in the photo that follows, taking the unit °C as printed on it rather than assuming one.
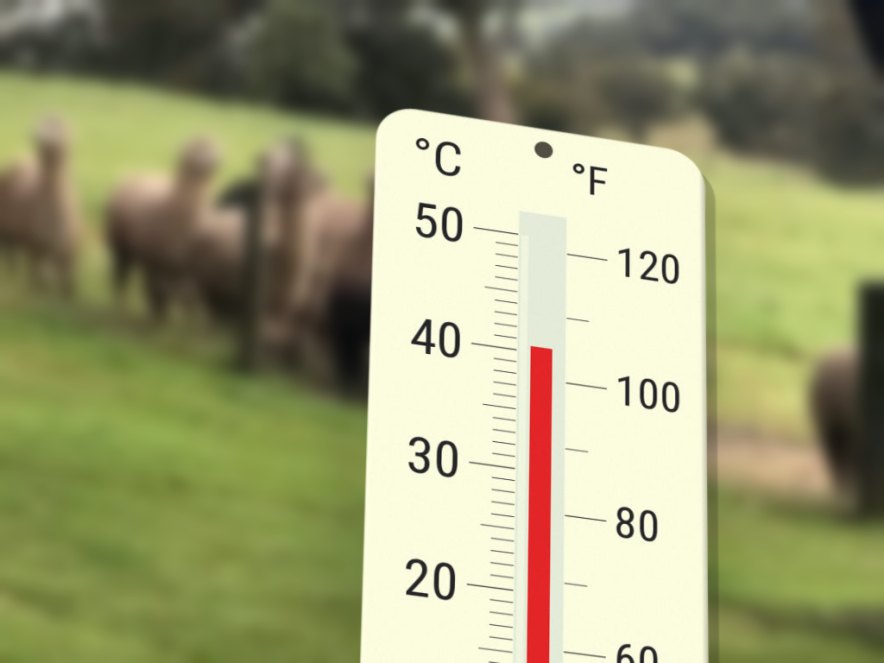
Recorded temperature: 40.5 °C
